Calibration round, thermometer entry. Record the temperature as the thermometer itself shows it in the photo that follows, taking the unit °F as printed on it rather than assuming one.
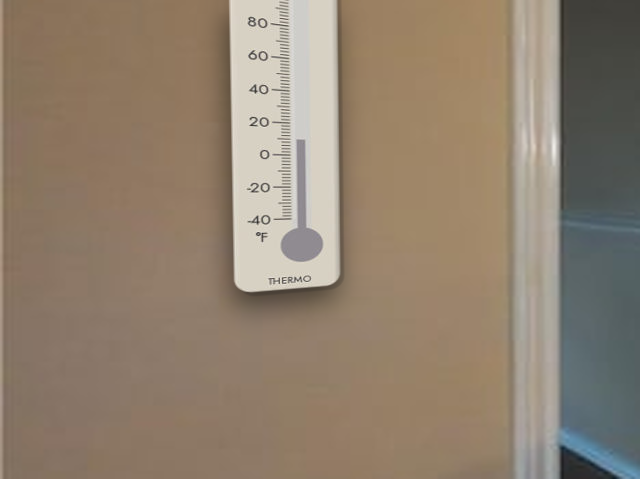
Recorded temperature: 10 °F
